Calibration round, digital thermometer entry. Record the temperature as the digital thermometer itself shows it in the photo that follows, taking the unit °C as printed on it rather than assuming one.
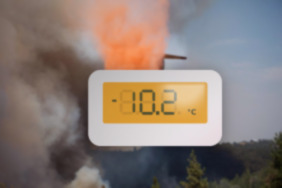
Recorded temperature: -10.2 °C
